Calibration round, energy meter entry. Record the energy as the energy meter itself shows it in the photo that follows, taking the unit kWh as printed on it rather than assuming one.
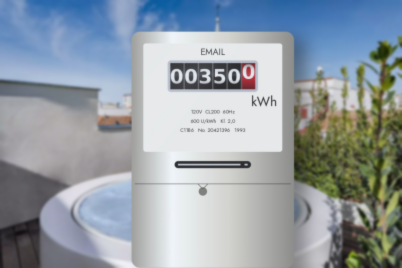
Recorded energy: 350.0 kWh
